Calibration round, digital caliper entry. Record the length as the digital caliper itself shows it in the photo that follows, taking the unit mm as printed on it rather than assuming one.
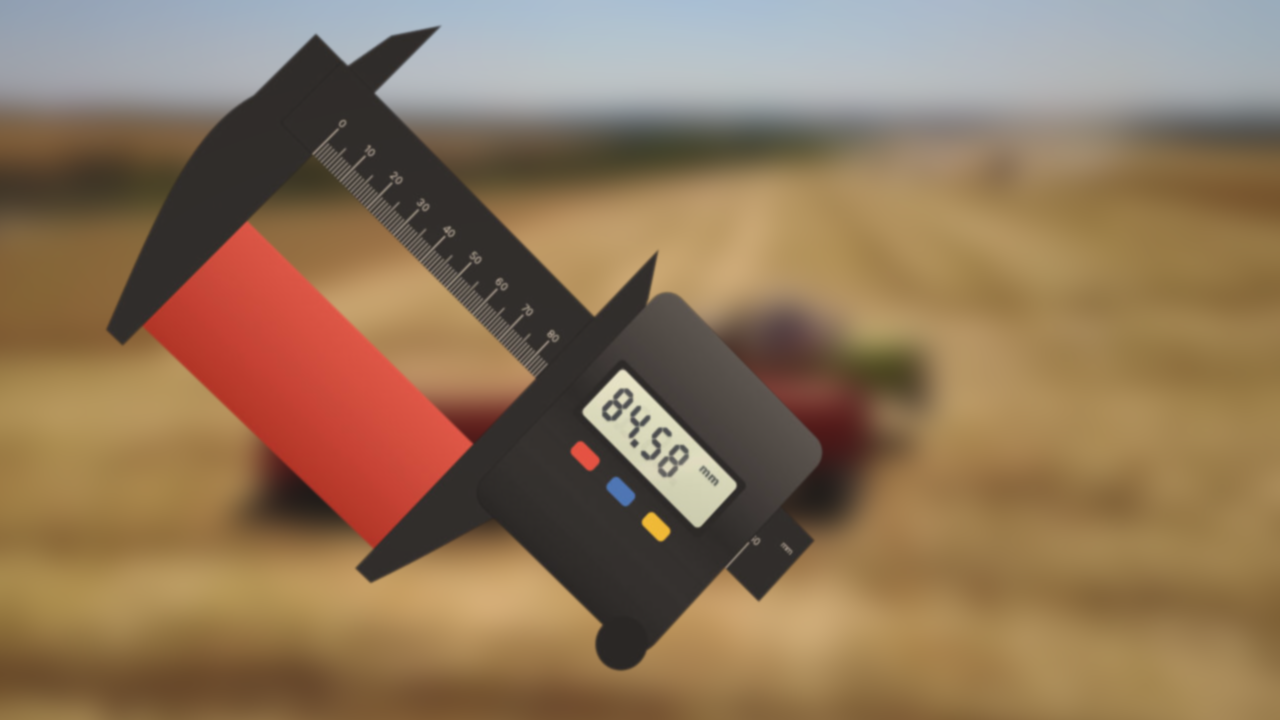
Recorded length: 84.58 mm
